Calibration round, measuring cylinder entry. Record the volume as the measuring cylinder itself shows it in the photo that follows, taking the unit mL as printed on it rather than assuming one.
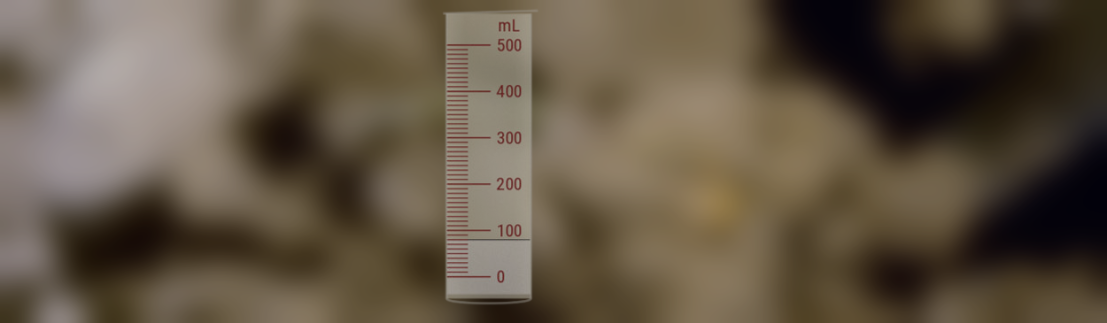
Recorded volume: 80 mL
